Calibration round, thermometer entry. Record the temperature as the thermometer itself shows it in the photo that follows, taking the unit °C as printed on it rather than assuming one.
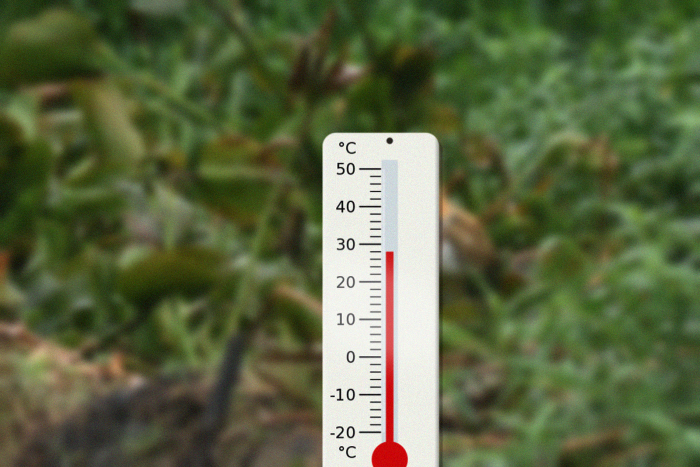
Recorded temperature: 28 °C
